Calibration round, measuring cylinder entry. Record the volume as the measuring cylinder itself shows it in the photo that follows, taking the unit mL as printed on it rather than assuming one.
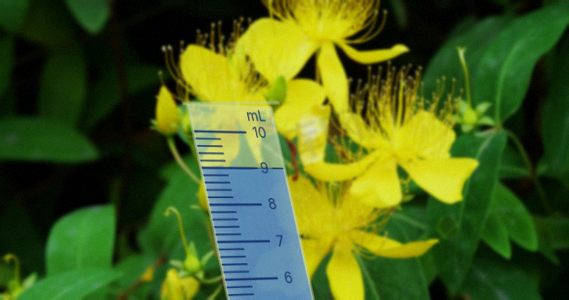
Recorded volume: 9 mL
